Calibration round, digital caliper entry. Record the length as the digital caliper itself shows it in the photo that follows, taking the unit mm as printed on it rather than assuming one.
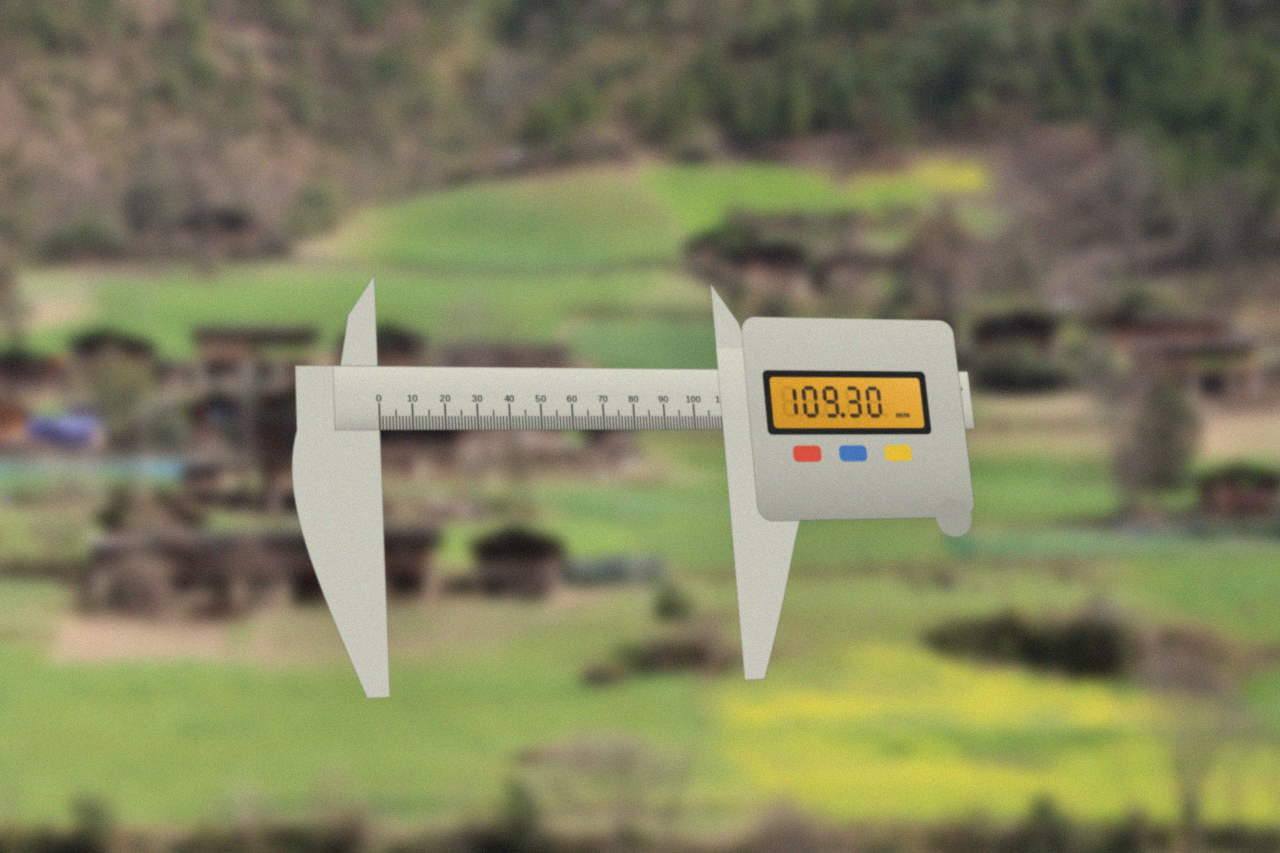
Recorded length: 109.30 mm
